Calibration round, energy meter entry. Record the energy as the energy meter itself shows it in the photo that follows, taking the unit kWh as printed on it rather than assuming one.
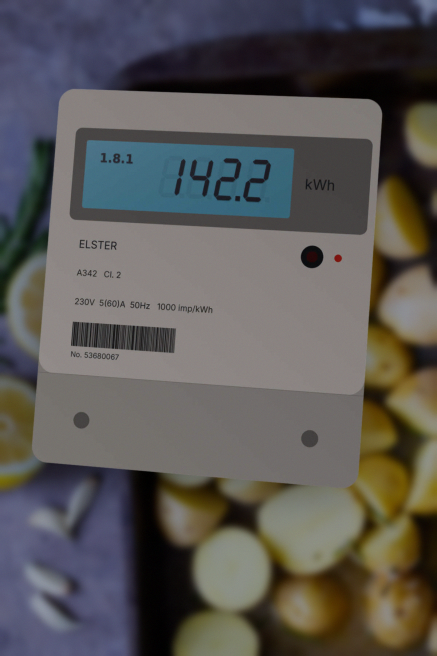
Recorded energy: 142.2 kWh
